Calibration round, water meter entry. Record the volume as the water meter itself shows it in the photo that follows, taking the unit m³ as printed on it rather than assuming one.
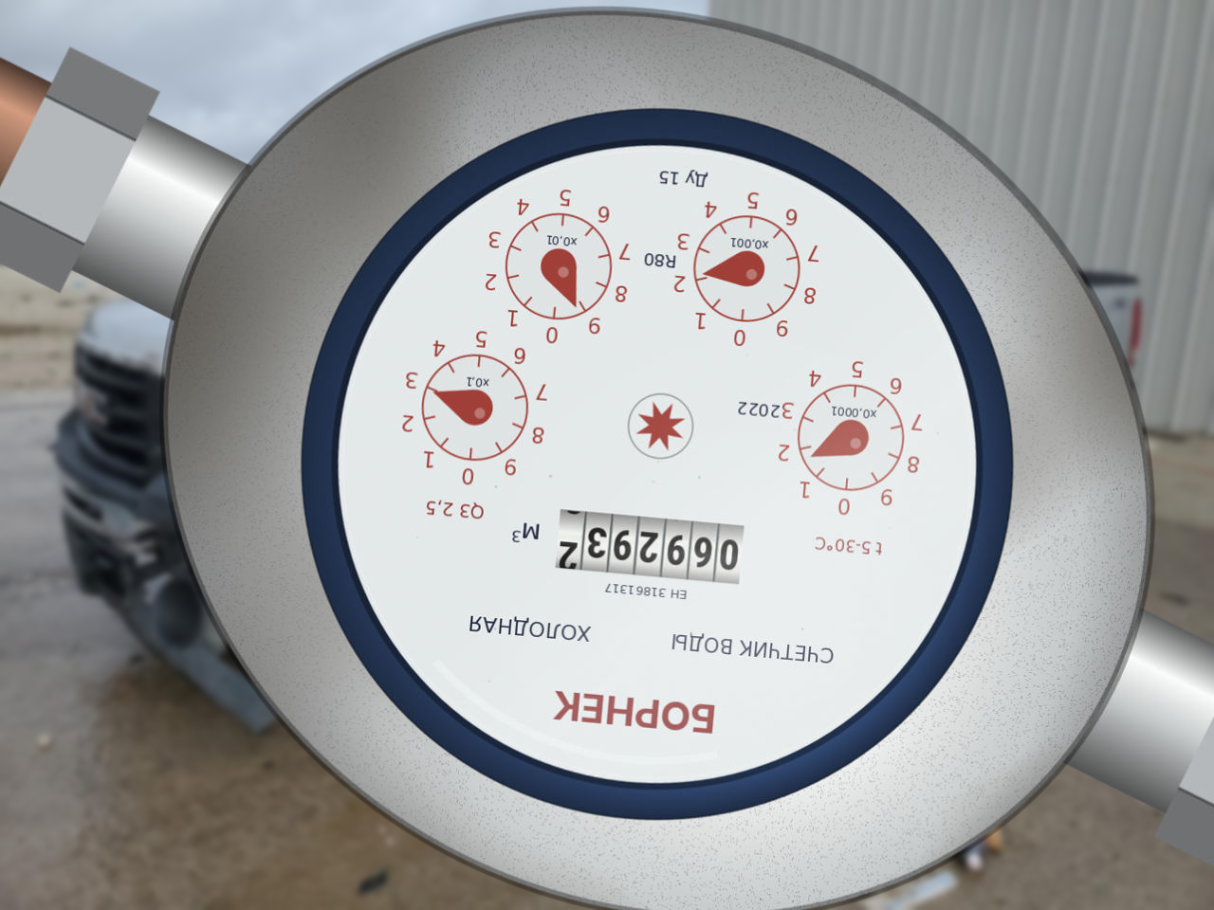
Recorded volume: 692932.2921 m³
